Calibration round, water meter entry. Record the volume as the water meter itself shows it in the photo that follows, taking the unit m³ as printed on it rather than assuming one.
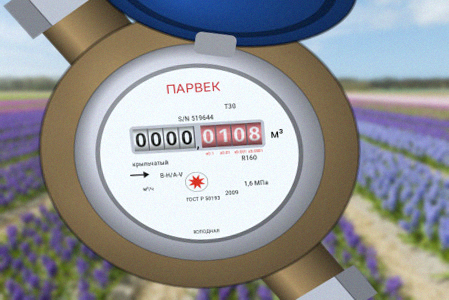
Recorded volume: 0.0108 m³
